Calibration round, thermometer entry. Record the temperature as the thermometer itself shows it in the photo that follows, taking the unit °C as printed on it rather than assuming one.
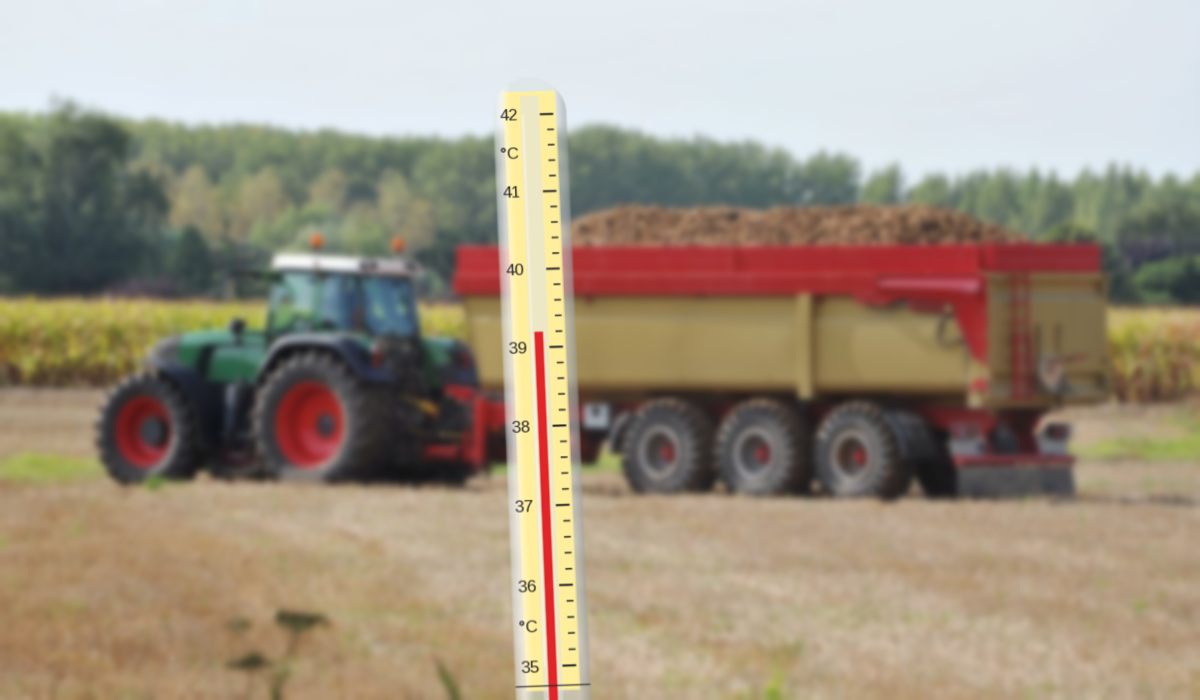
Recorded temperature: 39.2 °C
